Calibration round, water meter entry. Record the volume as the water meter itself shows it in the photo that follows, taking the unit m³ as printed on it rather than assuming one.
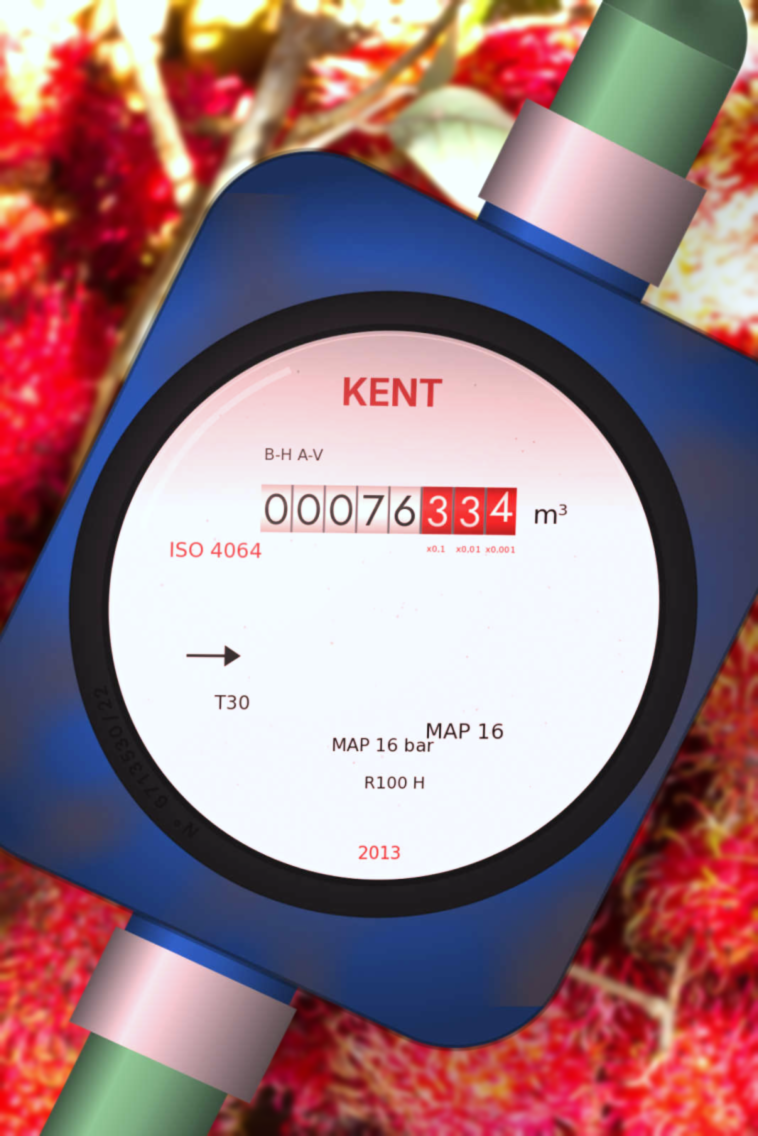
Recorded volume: 76.334 m³
